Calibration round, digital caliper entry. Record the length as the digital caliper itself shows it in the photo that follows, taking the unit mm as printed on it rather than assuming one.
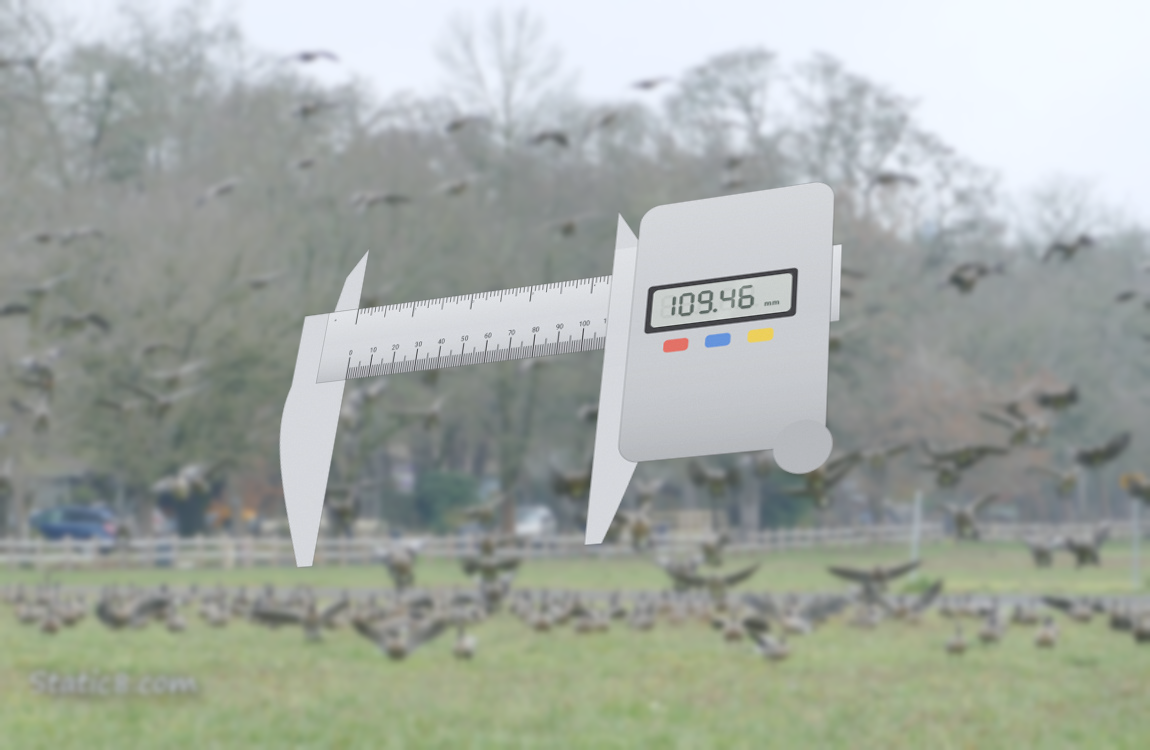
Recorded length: 109.46 mm
